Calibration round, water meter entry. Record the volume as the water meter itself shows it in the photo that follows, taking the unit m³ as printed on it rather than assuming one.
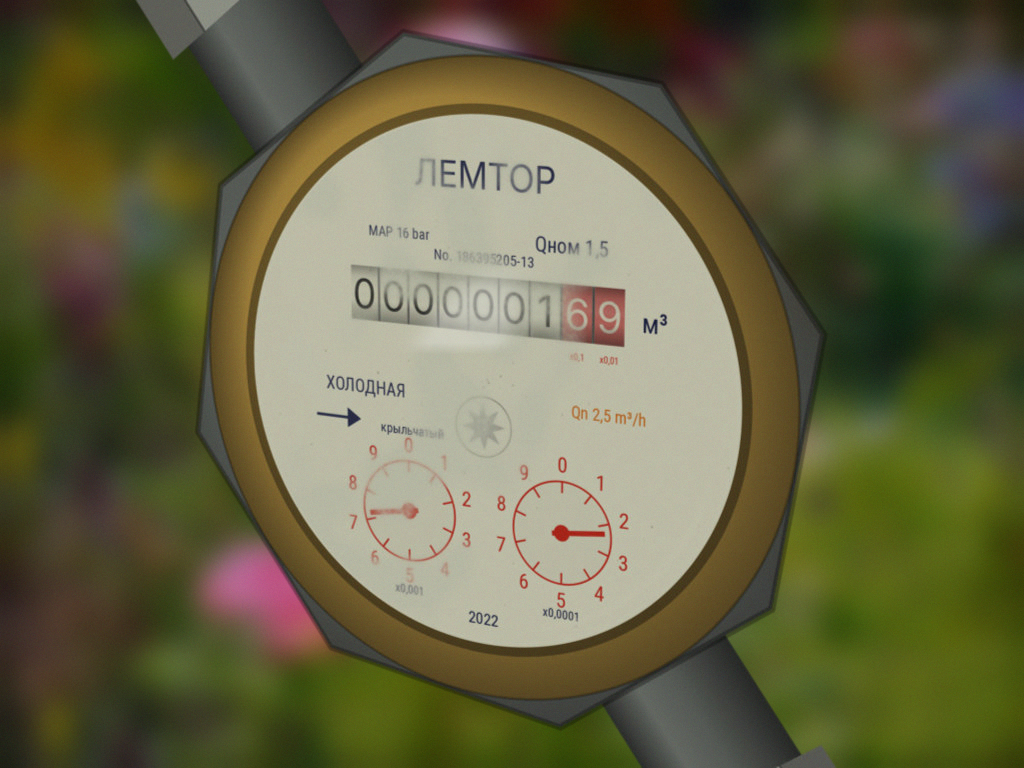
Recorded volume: 1.6972 m³
